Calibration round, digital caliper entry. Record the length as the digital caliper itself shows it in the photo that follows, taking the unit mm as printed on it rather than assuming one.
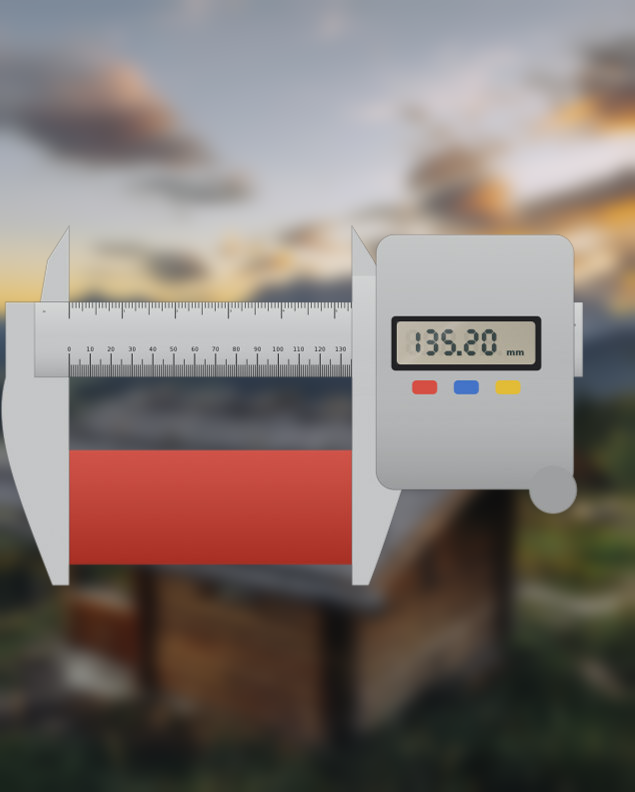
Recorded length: 135.20 mm
